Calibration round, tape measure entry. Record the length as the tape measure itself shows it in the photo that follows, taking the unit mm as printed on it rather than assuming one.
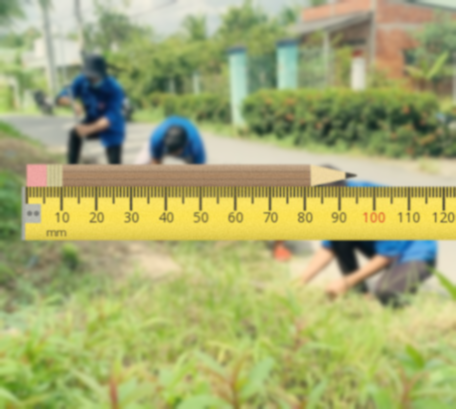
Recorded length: 95 mm
